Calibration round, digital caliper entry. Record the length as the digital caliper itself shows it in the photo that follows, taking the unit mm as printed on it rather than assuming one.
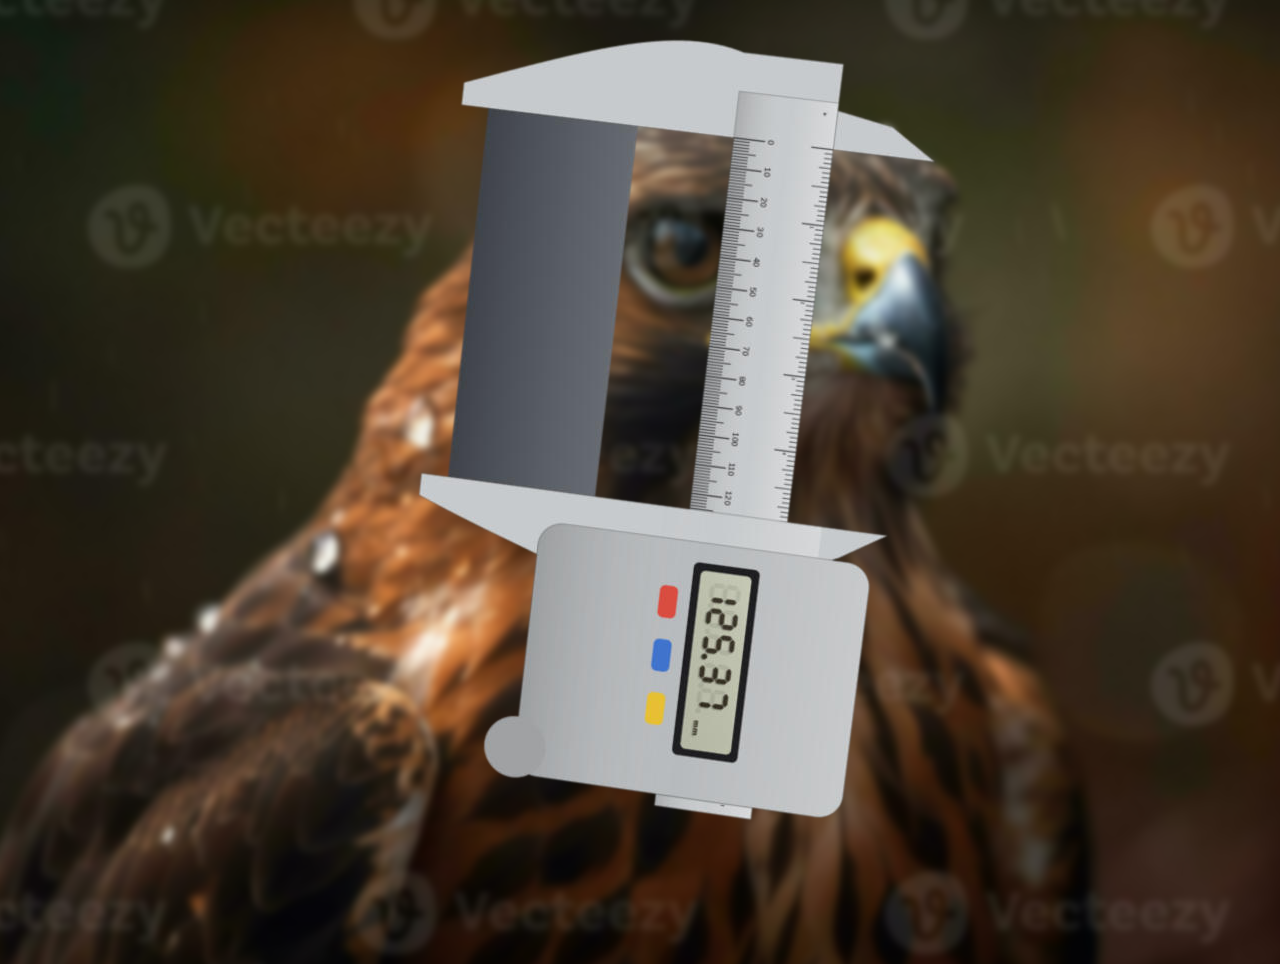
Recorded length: 125.37 mm
